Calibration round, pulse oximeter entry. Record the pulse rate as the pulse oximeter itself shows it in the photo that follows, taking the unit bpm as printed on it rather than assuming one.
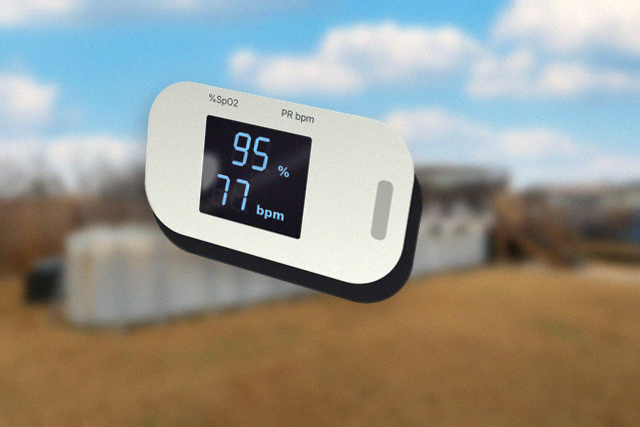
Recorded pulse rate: 77 bpm
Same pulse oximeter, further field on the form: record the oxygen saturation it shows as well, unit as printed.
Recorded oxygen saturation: 95 %
